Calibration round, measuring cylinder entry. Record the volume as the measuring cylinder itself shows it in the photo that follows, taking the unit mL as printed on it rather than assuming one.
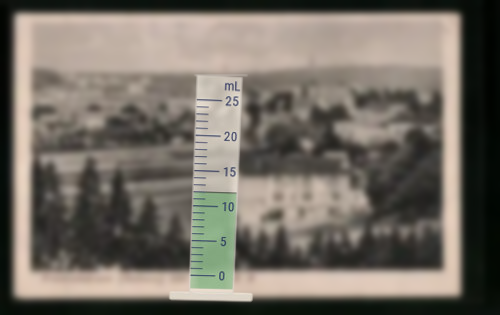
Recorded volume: 12 mL
